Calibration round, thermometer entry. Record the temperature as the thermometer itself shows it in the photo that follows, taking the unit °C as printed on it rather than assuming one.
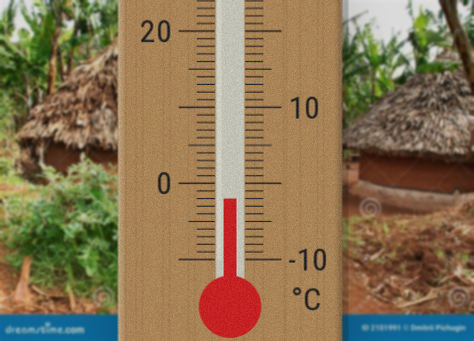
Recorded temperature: -2 °C
